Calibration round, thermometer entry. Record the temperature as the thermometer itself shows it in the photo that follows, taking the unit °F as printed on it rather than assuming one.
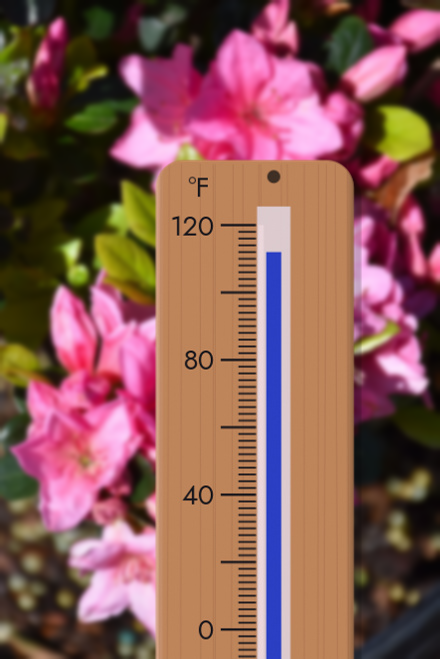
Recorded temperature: 112 °F
